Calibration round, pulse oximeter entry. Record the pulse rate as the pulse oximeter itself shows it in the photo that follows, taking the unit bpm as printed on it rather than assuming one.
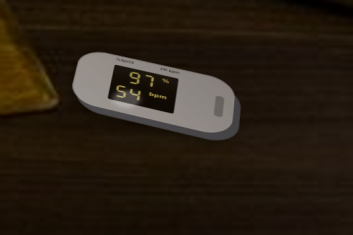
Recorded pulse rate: 54 bpm
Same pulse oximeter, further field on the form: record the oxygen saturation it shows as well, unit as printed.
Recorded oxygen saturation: 97 %
